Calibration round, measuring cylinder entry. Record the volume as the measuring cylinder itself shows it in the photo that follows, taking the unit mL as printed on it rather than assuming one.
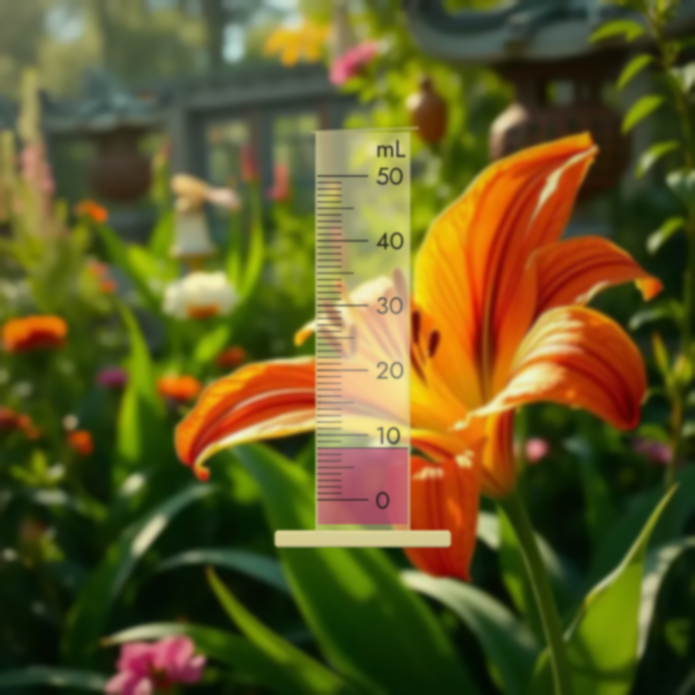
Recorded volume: 8 mL
